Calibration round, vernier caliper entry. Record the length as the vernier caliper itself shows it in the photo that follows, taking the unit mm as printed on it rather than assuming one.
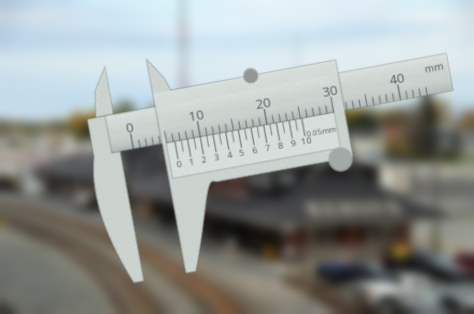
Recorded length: 6.2 mm
